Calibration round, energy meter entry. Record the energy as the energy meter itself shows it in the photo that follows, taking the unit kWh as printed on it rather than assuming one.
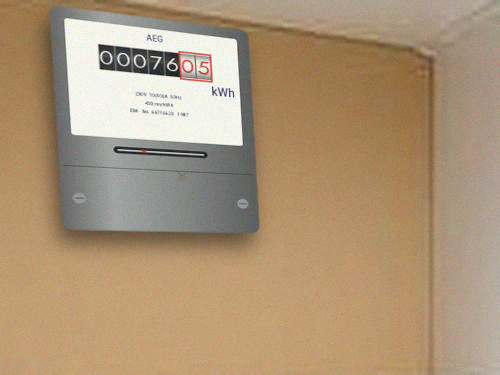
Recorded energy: 76.05 kWh
